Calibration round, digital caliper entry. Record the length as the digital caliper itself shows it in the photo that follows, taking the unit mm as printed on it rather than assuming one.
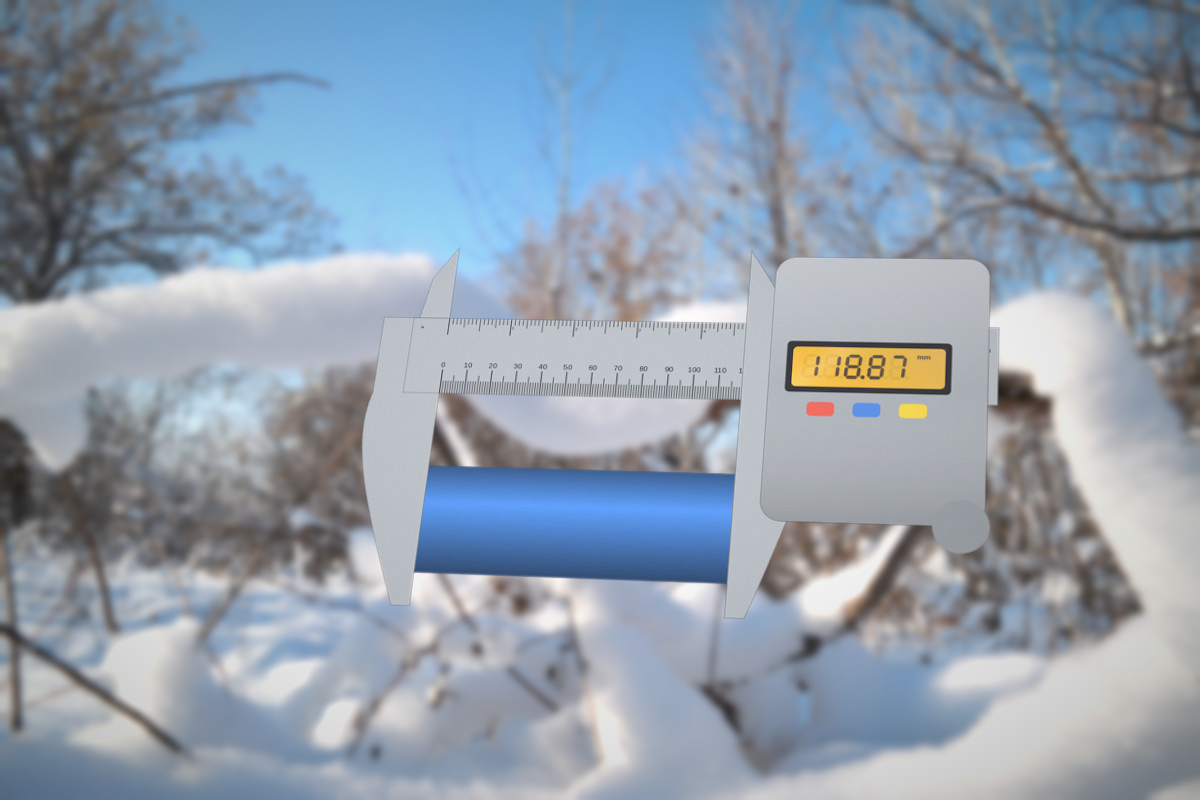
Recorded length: 118.87 mm
